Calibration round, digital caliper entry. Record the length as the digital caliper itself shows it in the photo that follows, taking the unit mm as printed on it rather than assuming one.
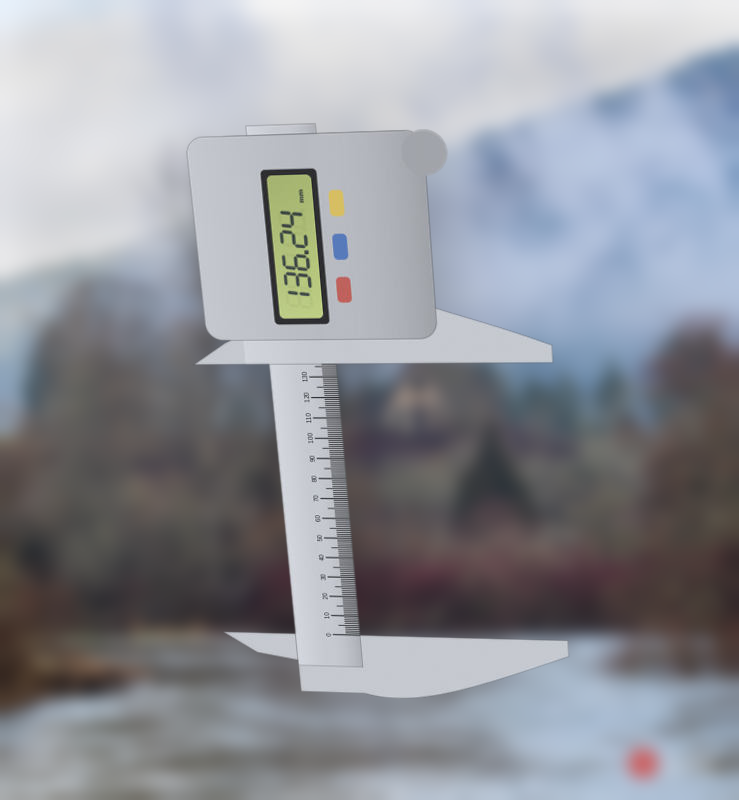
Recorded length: 136.24 mm
